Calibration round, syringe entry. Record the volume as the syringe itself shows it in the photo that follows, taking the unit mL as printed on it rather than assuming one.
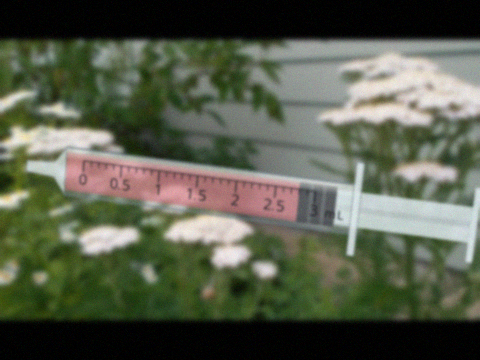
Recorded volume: 2.8 mL
